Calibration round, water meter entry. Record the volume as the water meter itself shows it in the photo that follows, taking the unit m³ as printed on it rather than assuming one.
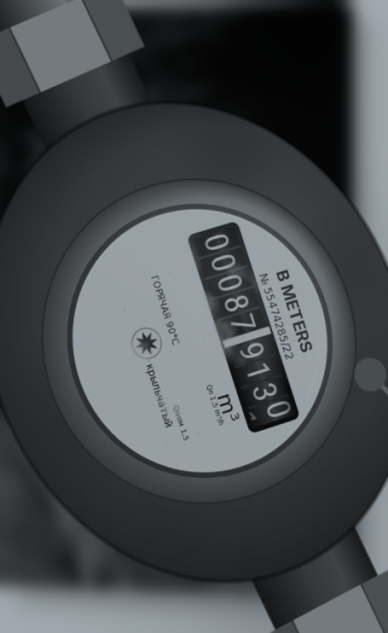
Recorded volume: 87.9130 m³
